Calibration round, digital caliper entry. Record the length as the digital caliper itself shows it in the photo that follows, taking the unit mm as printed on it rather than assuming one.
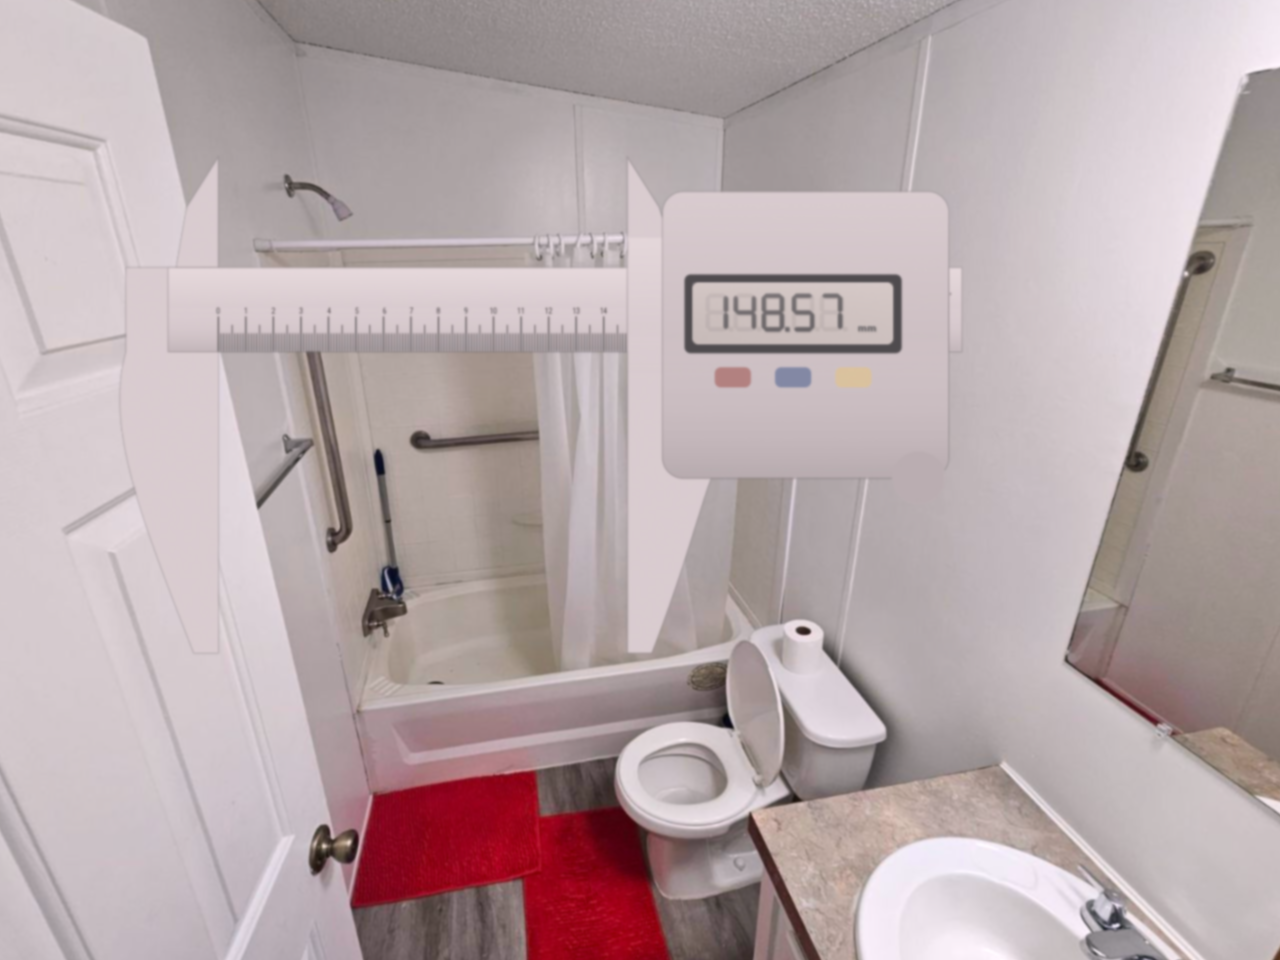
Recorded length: 148.57 mm
